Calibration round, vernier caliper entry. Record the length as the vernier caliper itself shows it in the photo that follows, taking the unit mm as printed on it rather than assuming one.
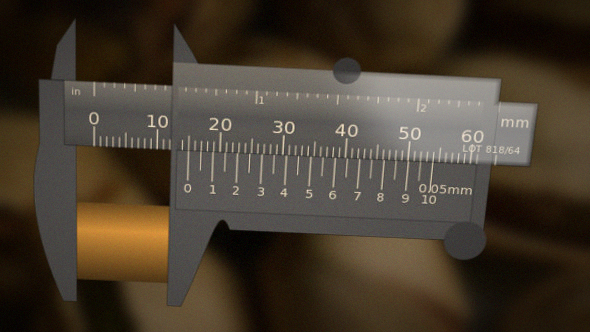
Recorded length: 15.0 mm
